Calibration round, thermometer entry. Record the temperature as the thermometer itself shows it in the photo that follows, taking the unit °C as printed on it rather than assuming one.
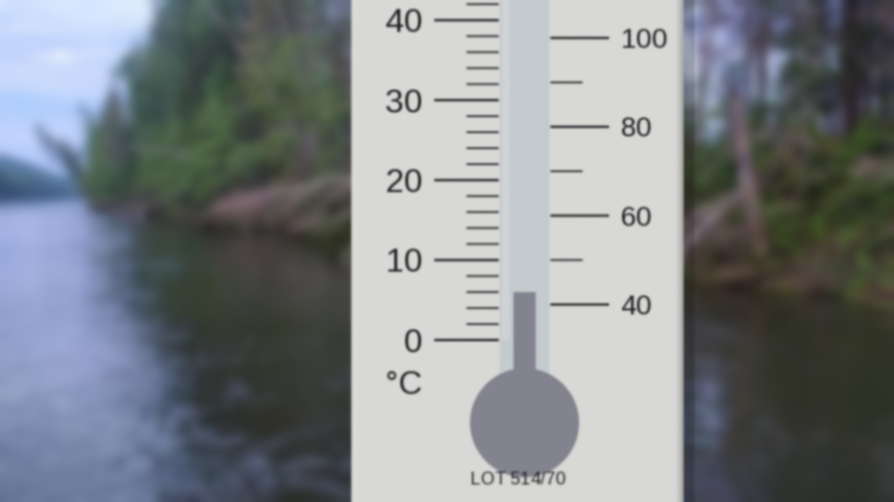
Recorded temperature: 6 °C
